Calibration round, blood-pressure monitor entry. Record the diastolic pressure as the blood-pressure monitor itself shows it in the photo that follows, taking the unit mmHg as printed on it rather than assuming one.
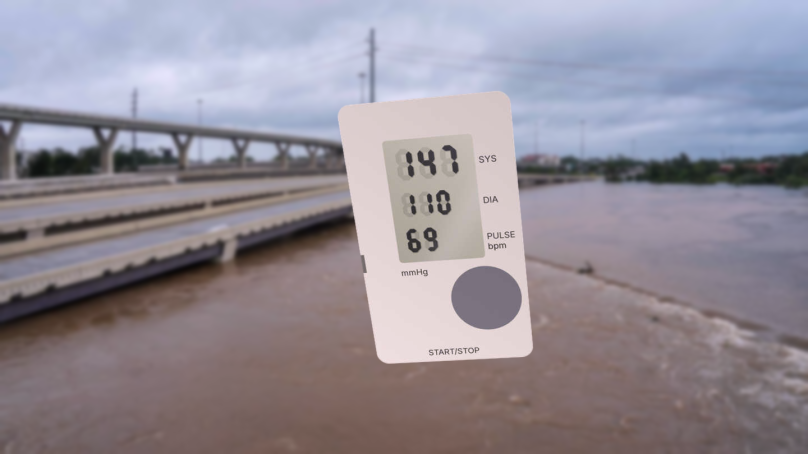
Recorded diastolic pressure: 110 mmHg
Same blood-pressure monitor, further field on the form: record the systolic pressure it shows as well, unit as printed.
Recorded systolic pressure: 147 mmHg
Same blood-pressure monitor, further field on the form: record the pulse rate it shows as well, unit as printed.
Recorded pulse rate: 69 bpm
